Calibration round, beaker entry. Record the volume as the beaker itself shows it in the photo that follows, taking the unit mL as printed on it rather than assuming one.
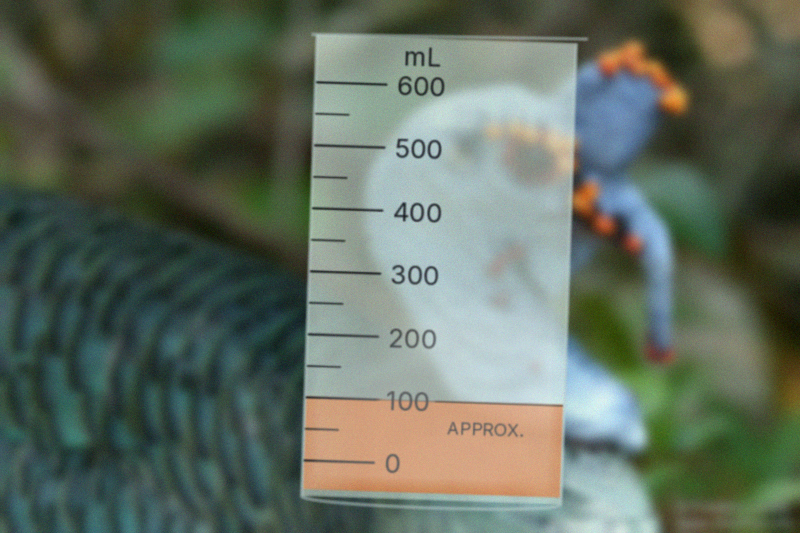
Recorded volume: 100 mL
